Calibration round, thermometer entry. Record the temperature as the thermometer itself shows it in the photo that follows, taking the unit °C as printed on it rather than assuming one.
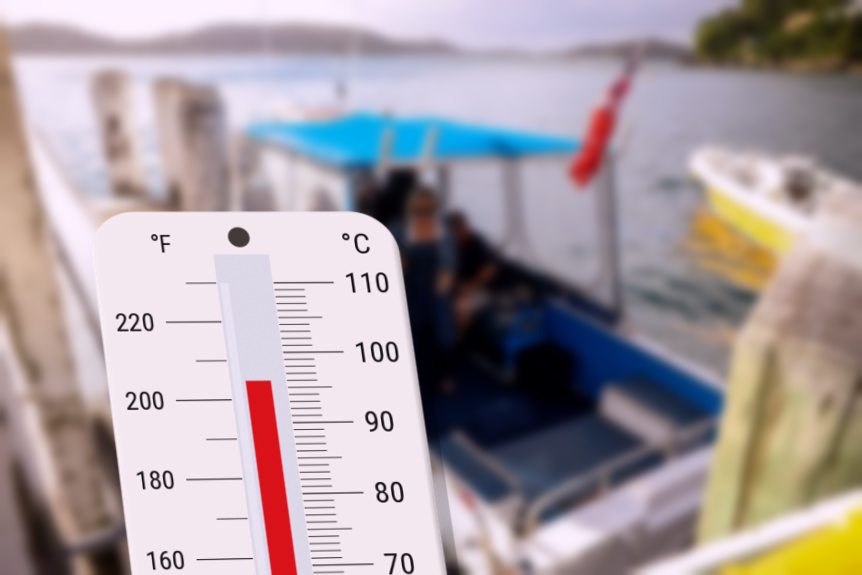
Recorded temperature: 96 °C
